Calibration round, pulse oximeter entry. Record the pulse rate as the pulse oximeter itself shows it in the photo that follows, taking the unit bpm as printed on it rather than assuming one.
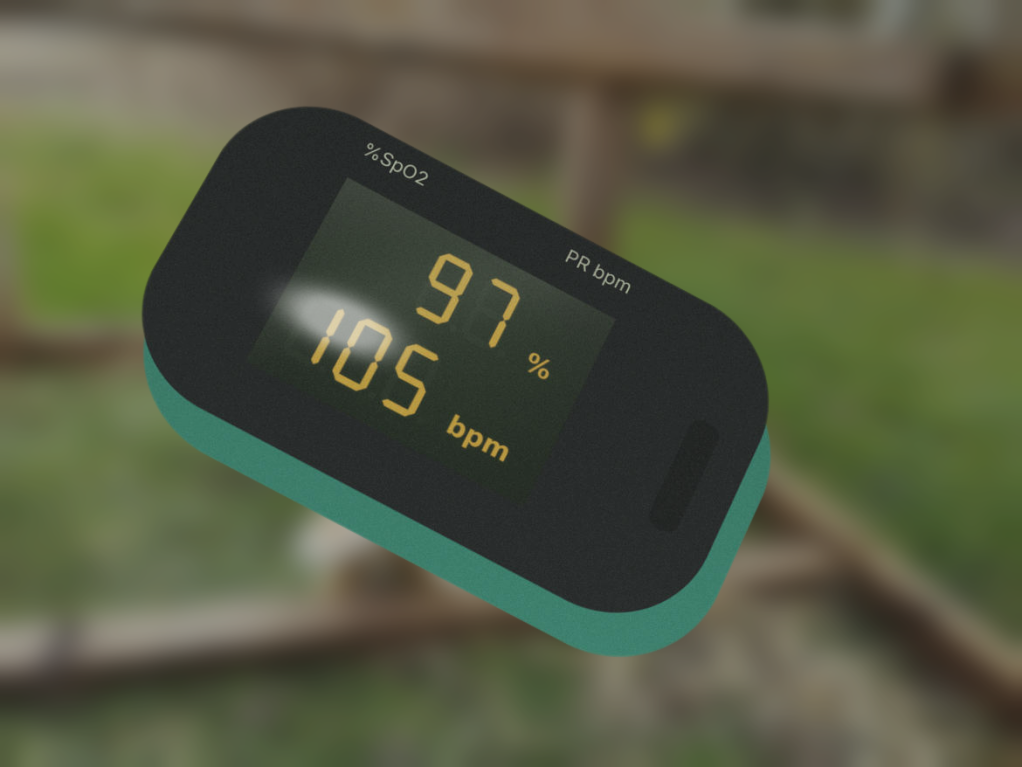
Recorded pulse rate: 105 bpm
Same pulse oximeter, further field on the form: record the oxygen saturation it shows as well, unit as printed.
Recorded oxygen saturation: 97 %
